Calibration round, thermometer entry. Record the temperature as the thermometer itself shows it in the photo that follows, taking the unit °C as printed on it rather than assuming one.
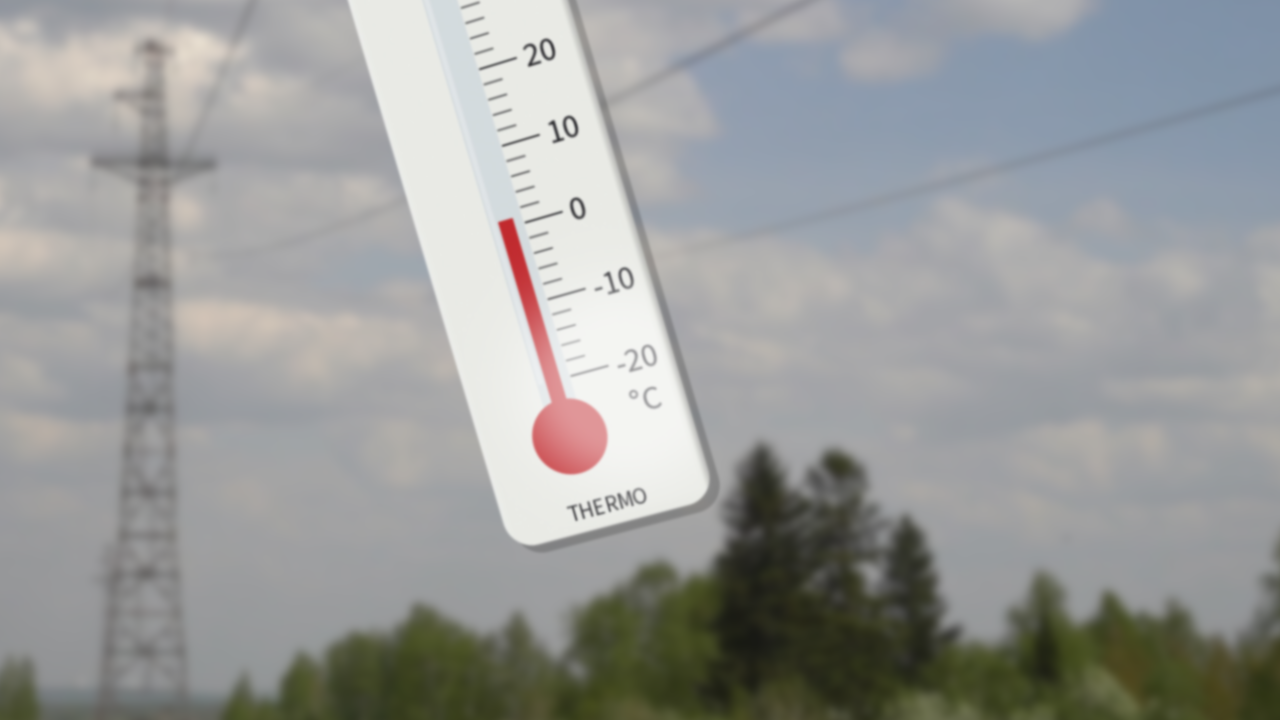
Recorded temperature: 1 °C
